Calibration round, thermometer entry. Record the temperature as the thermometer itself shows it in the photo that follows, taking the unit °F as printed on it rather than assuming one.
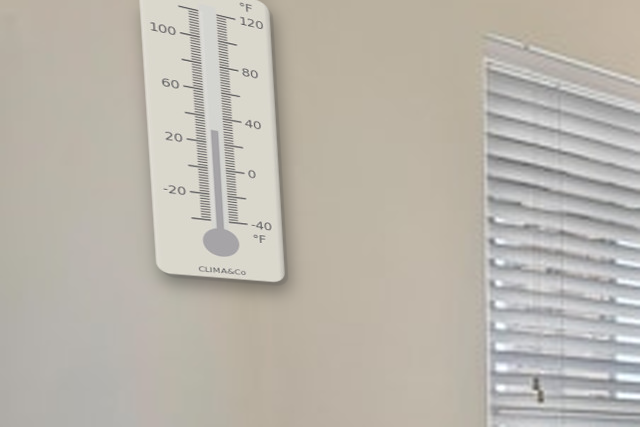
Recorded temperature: 30 °F
